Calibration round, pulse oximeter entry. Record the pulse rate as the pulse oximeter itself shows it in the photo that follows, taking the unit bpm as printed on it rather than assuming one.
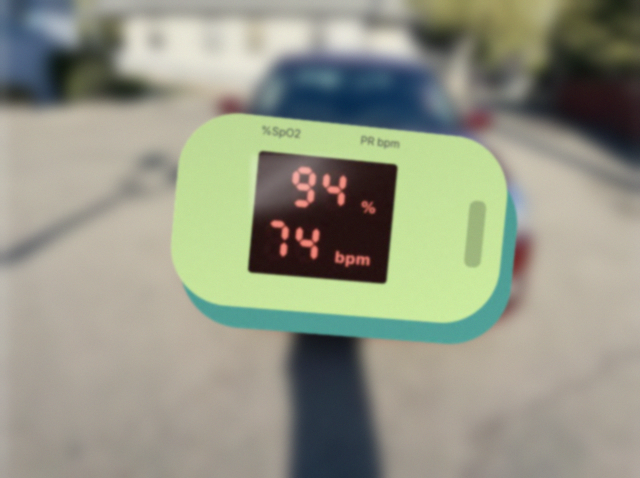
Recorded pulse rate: 74 bpm
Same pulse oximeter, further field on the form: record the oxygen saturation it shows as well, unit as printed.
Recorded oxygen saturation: 94 %
